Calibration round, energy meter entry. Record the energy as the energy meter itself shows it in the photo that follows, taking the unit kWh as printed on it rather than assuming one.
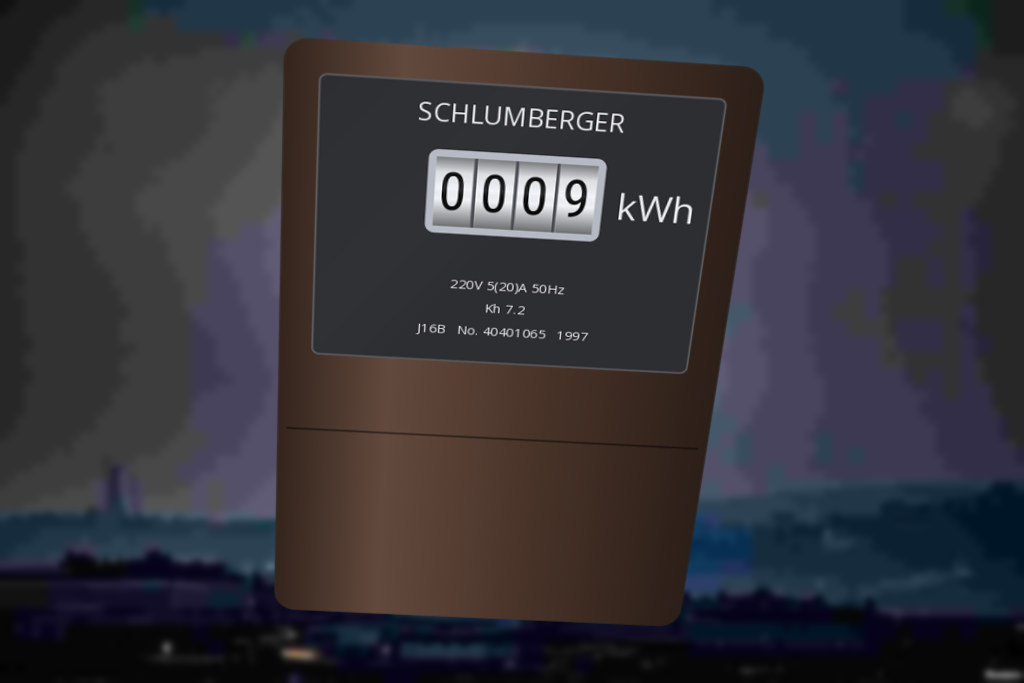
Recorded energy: 9 kWh
